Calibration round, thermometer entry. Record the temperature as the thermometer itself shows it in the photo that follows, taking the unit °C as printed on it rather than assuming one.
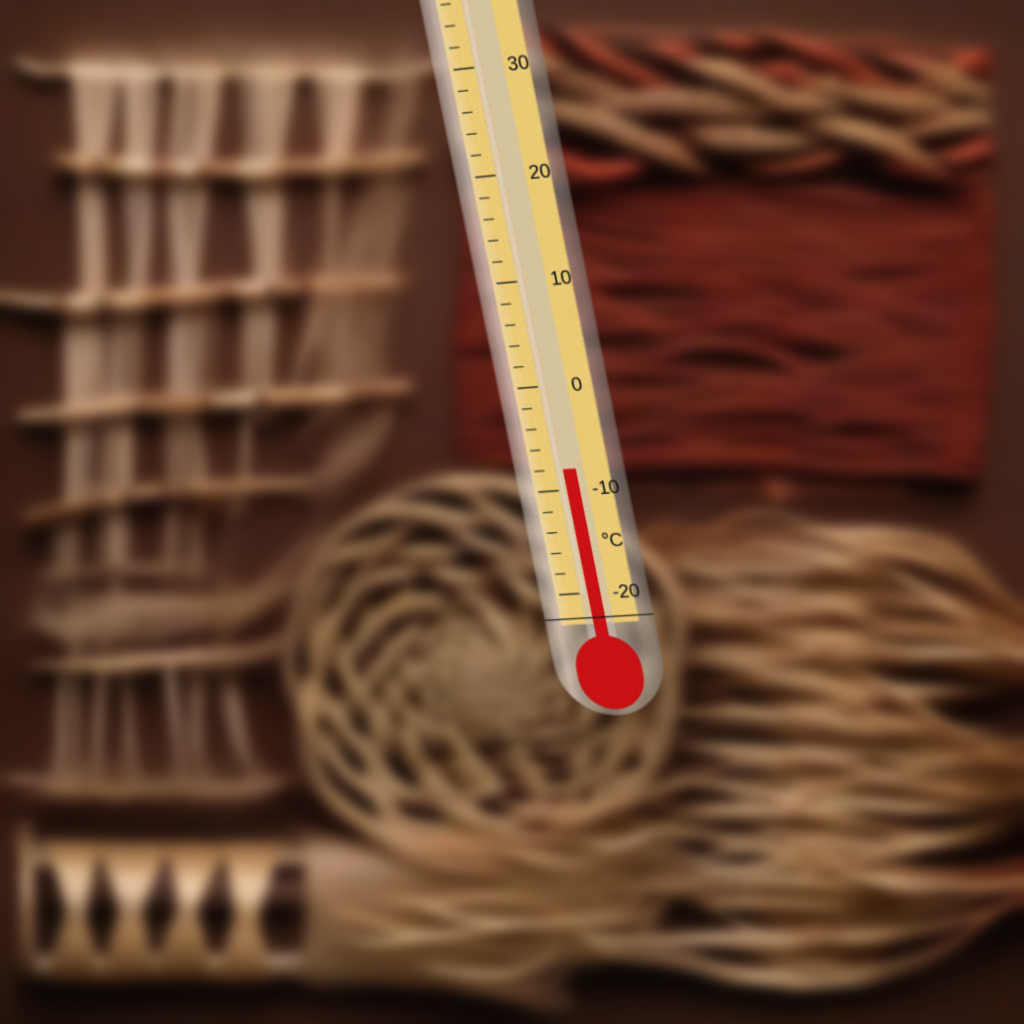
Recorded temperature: -8 °C
